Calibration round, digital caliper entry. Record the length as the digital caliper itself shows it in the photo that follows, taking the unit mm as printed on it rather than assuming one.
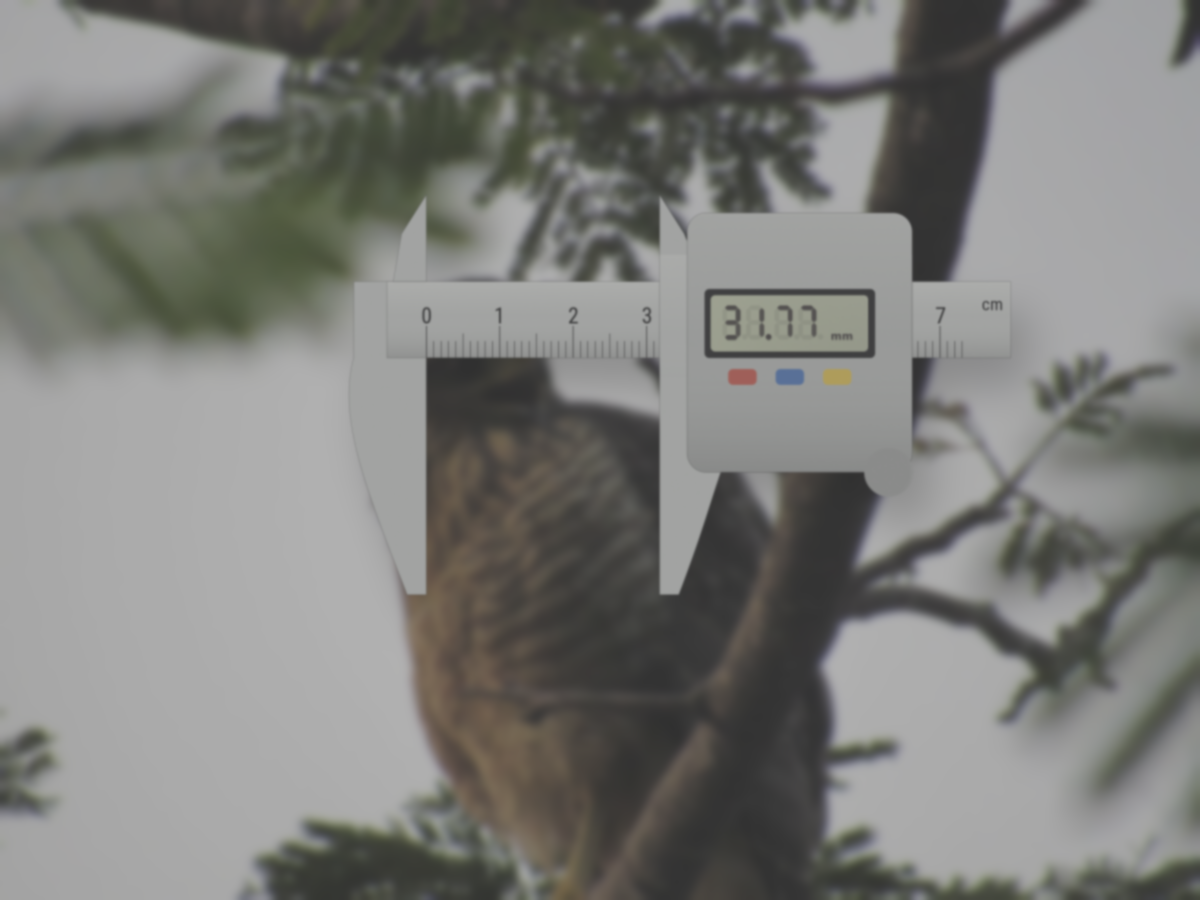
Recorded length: 31.77 mm
